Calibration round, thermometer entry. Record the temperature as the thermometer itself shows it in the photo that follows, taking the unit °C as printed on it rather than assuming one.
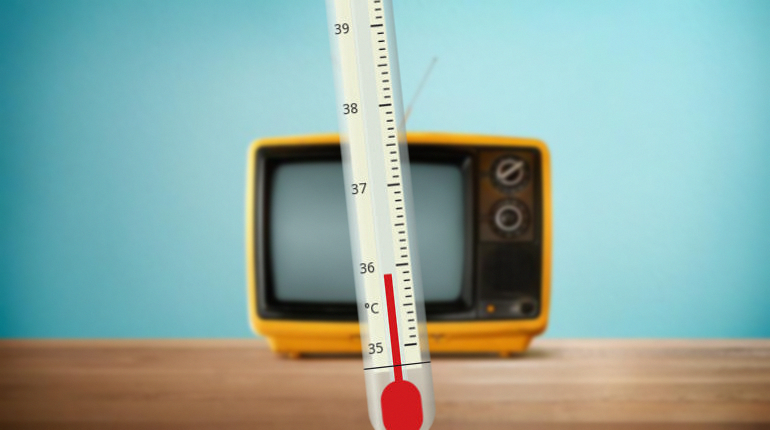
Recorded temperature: 35.9 °C
